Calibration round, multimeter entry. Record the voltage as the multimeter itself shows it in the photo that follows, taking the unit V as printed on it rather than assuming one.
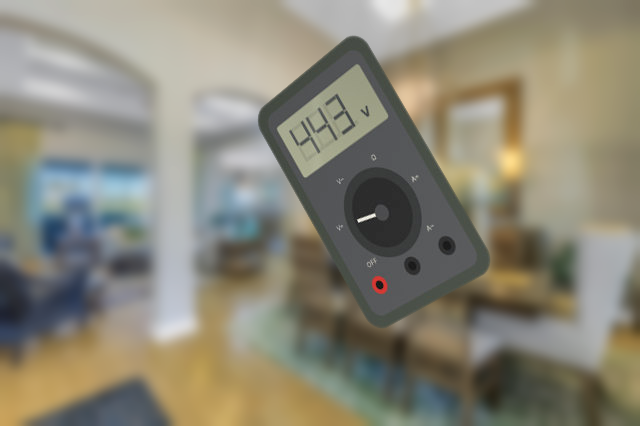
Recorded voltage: 443 V
